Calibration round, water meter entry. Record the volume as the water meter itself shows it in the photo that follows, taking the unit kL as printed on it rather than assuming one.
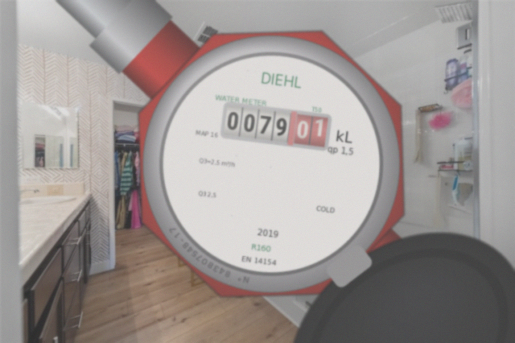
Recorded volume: 79.01 kL
